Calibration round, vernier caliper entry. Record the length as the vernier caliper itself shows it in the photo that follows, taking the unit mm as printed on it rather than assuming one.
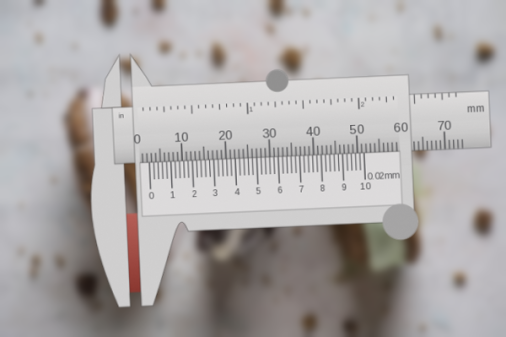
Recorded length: 2.5 mm
